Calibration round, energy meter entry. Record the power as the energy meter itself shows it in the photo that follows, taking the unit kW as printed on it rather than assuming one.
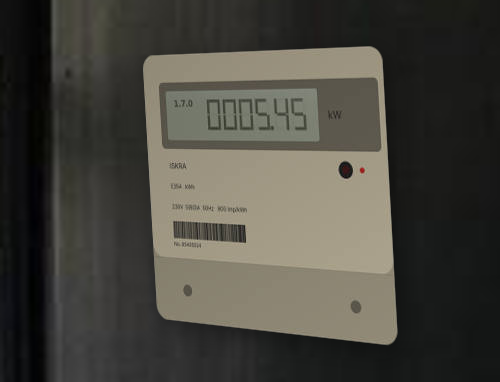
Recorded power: 5.45 kW
